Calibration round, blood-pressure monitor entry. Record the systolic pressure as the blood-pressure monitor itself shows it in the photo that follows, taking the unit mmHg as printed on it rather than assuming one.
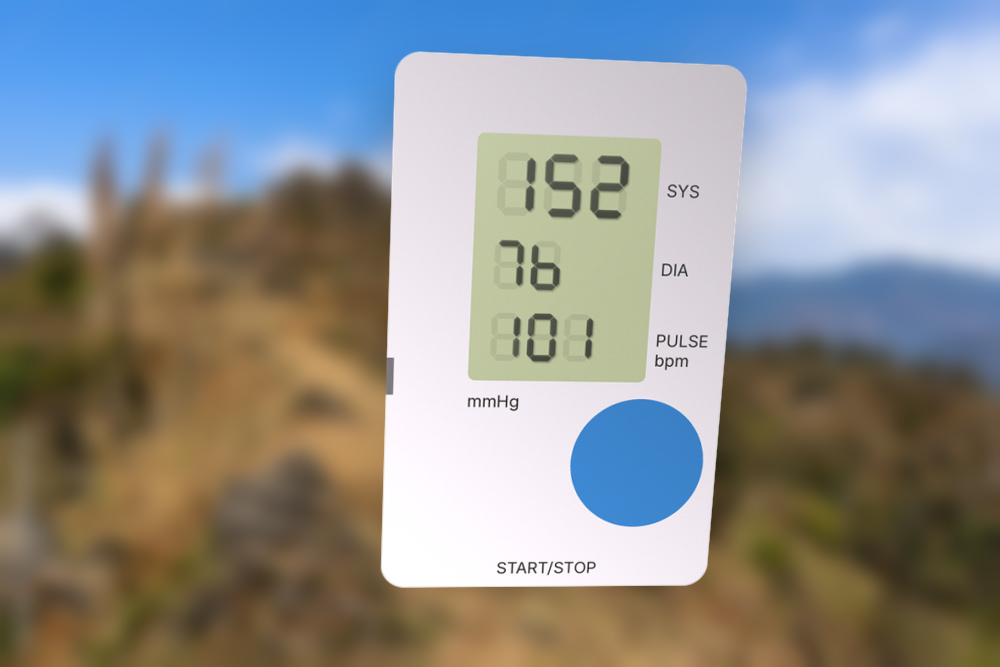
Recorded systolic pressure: 152 mmHg
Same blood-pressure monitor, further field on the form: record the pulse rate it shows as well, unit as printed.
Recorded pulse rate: 101 bpm
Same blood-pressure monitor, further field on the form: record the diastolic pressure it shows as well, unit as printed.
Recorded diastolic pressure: 76 mmHg
